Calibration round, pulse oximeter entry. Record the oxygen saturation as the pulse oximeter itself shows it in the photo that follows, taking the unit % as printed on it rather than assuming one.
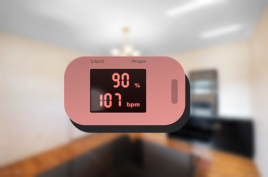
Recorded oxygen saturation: 90 %
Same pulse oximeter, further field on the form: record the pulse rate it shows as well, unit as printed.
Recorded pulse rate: 107 bpm
